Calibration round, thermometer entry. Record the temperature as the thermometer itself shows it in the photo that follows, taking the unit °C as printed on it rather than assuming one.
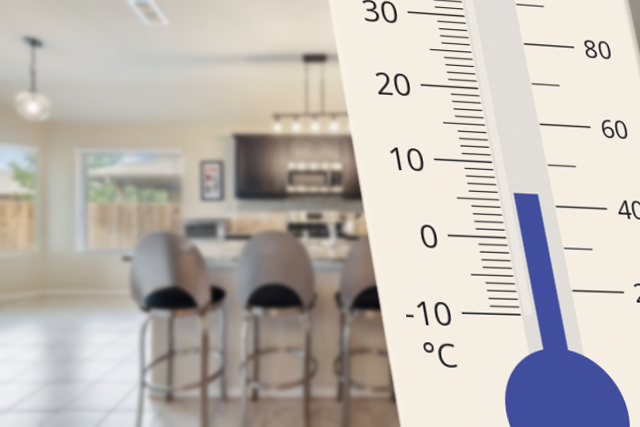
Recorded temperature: 6 °C
